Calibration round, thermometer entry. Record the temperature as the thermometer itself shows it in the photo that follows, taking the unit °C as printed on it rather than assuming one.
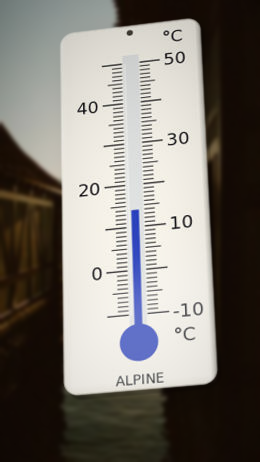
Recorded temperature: 14 °C
